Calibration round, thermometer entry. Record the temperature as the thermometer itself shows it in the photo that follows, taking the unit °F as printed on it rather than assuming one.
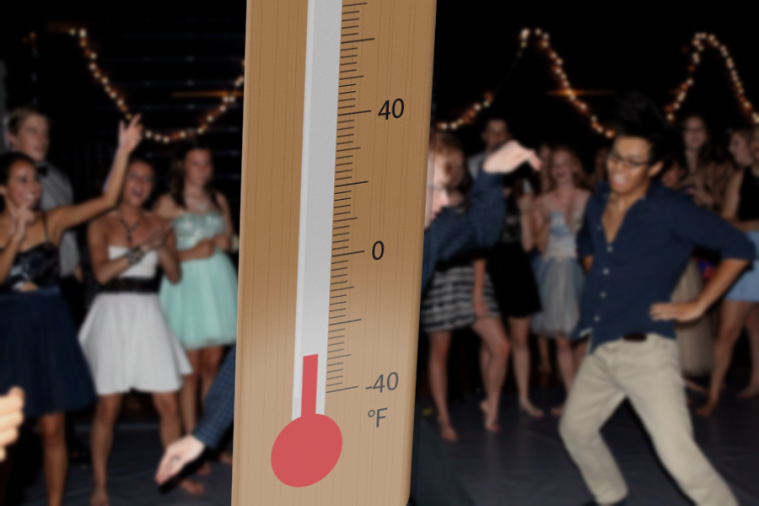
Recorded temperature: -28 °F
